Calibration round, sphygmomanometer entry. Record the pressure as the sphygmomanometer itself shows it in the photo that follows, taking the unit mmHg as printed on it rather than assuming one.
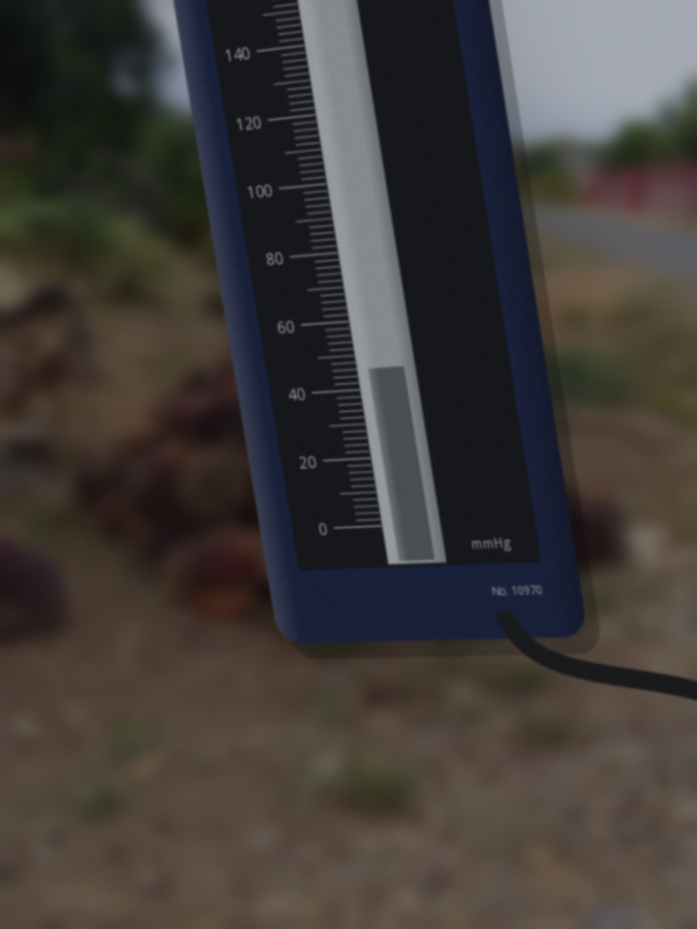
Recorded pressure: 46 mmHg
